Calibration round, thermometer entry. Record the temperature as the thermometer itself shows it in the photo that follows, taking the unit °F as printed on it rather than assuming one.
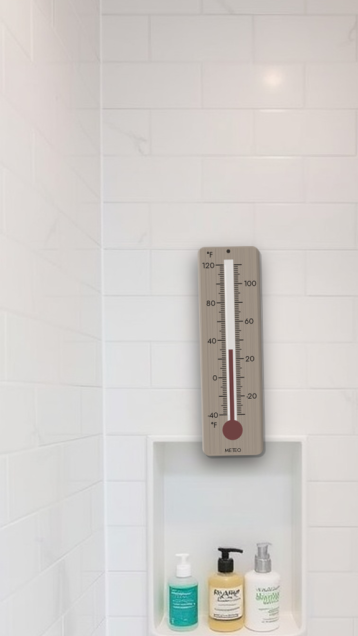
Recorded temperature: 30 °F
